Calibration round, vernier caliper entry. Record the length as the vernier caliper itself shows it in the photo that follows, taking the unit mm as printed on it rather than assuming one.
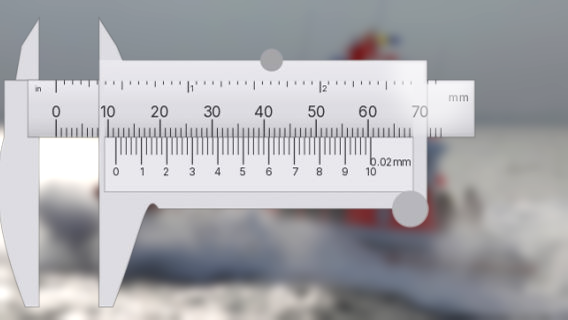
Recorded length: 11.5 mm
